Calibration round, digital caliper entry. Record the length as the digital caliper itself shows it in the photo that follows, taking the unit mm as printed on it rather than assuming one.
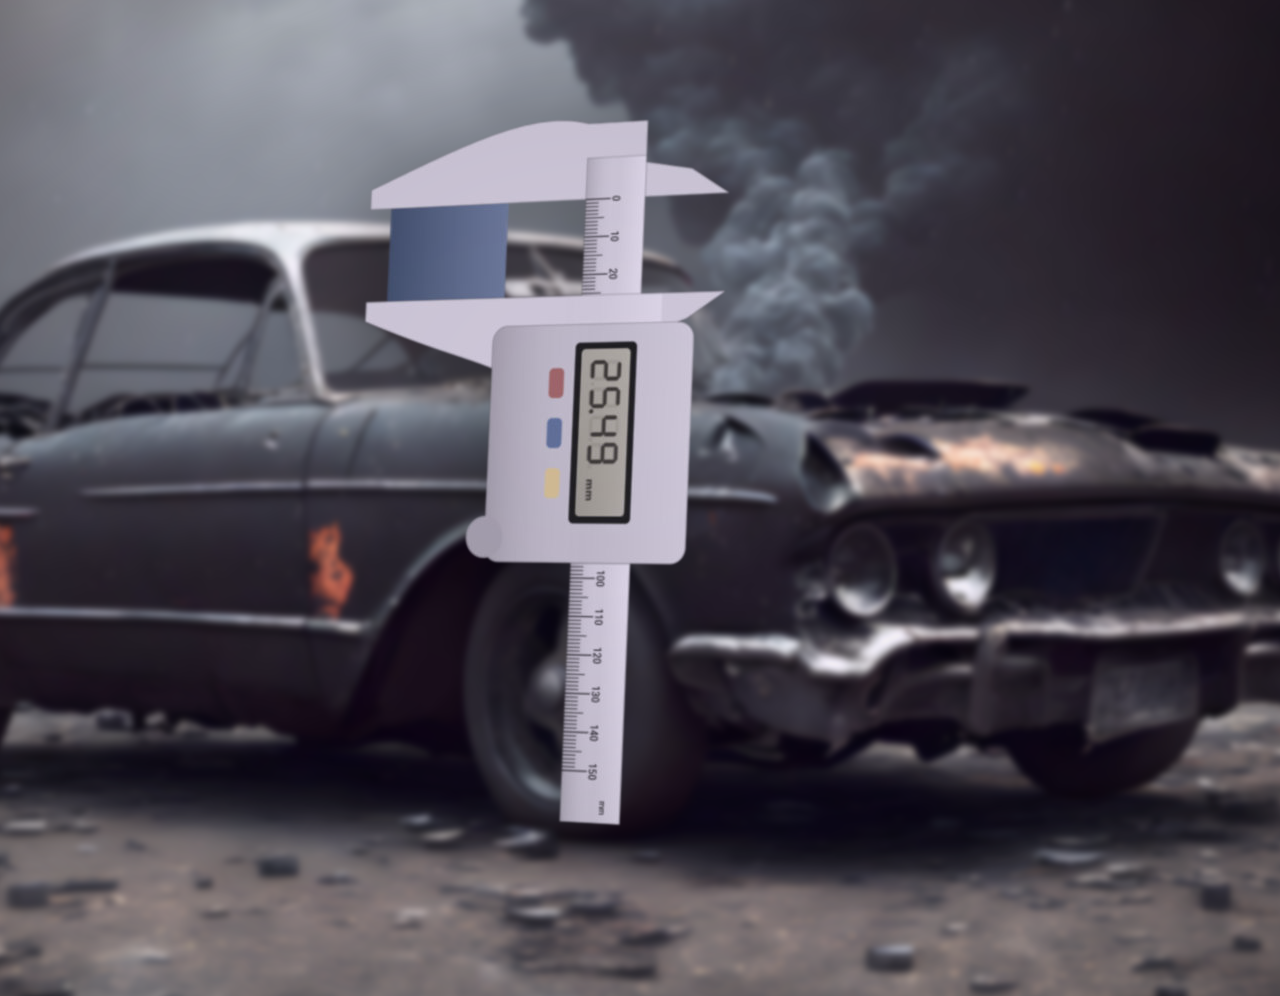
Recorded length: 25.49 mm
